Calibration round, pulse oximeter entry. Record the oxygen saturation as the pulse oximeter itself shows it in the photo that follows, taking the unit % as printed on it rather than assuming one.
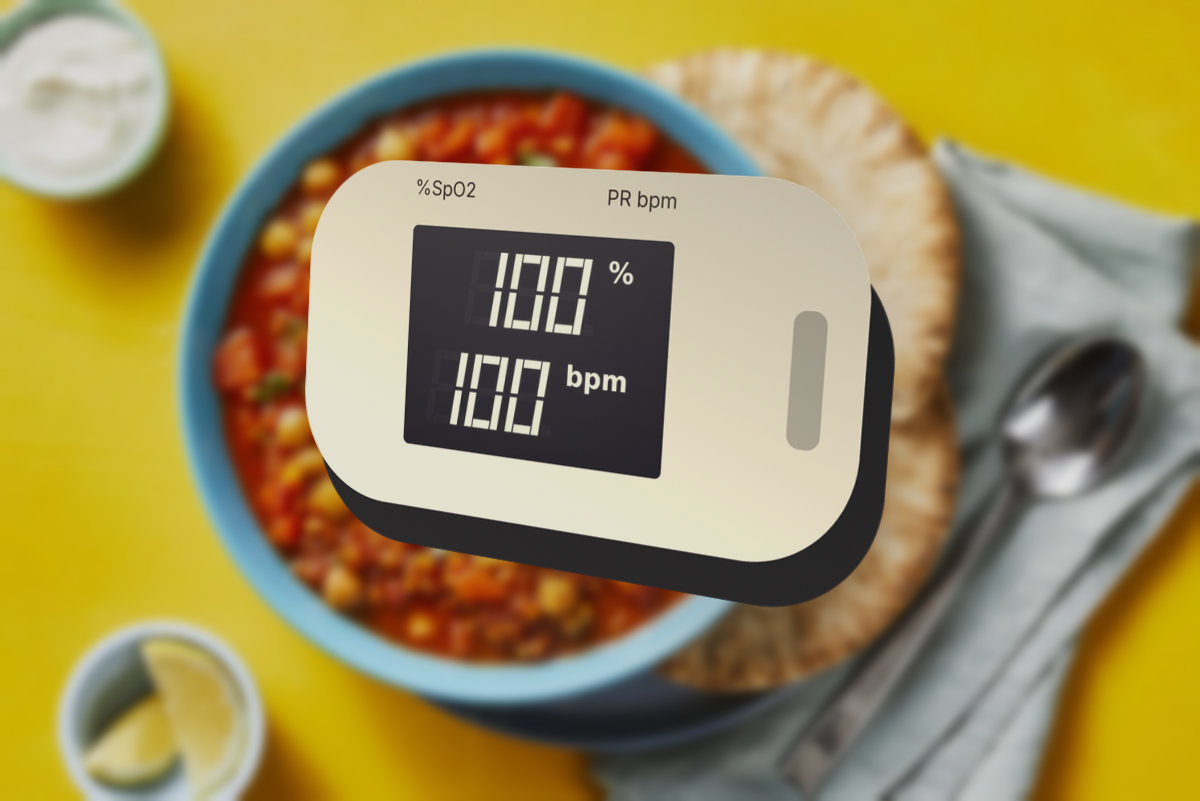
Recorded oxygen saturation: 100 %
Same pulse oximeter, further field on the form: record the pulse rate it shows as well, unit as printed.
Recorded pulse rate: 100 bpm
